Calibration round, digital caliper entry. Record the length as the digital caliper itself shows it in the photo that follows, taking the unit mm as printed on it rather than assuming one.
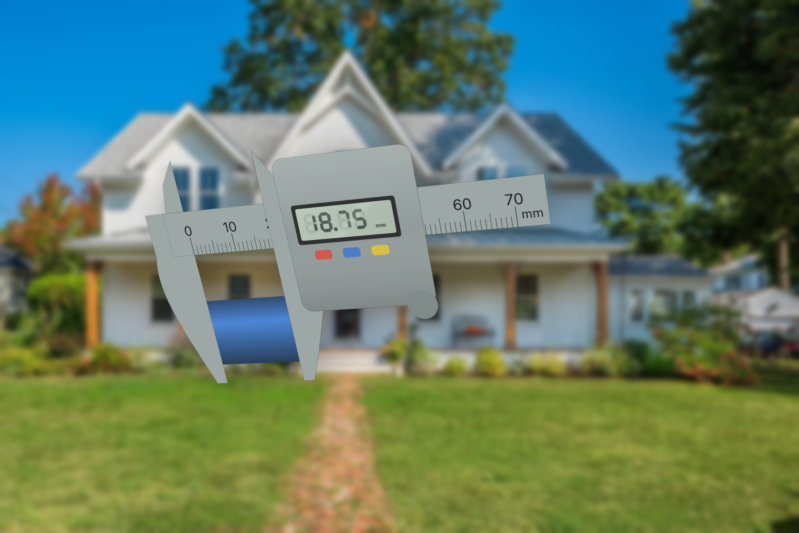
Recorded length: 18.75 mm
